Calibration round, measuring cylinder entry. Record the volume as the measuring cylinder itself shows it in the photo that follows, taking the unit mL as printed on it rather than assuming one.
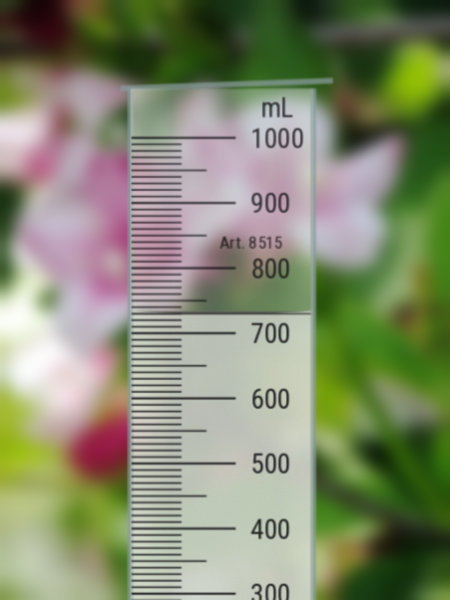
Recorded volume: 730 mL
